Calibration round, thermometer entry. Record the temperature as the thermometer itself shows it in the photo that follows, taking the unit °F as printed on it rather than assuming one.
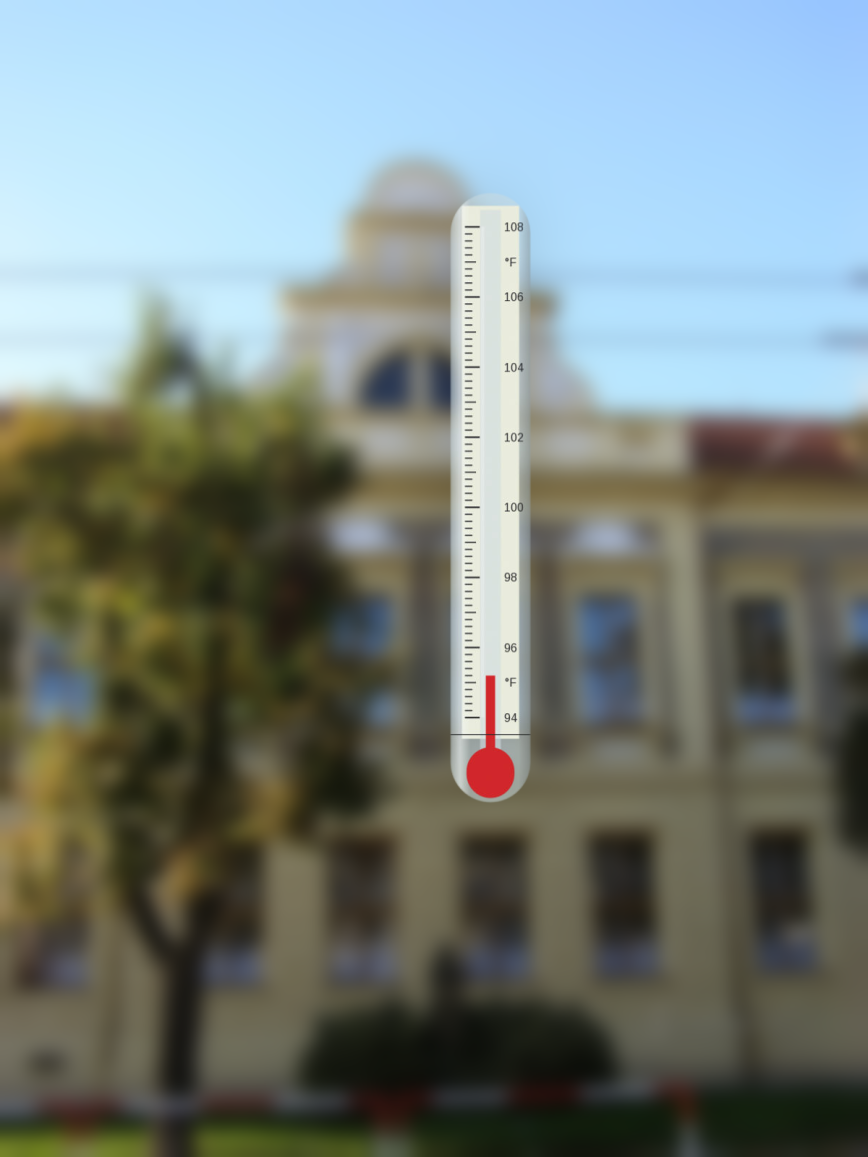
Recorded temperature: 95.2 °F
